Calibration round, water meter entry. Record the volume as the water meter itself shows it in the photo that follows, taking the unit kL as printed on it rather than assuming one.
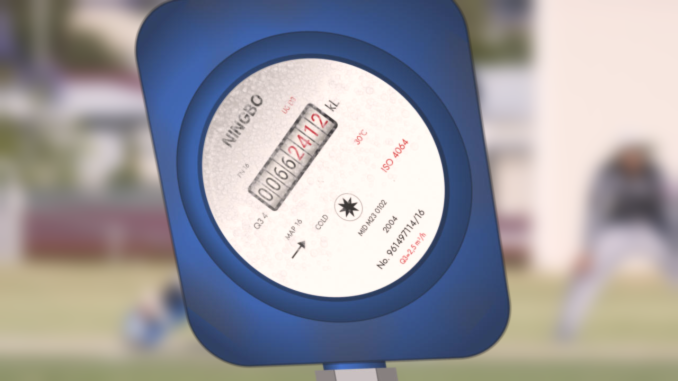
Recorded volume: 66.2412 kL
